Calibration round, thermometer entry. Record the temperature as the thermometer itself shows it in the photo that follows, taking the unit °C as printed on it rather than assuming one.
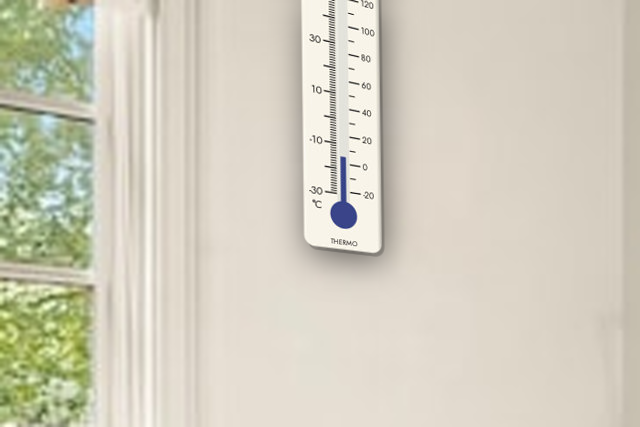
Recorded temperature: -15 °C
